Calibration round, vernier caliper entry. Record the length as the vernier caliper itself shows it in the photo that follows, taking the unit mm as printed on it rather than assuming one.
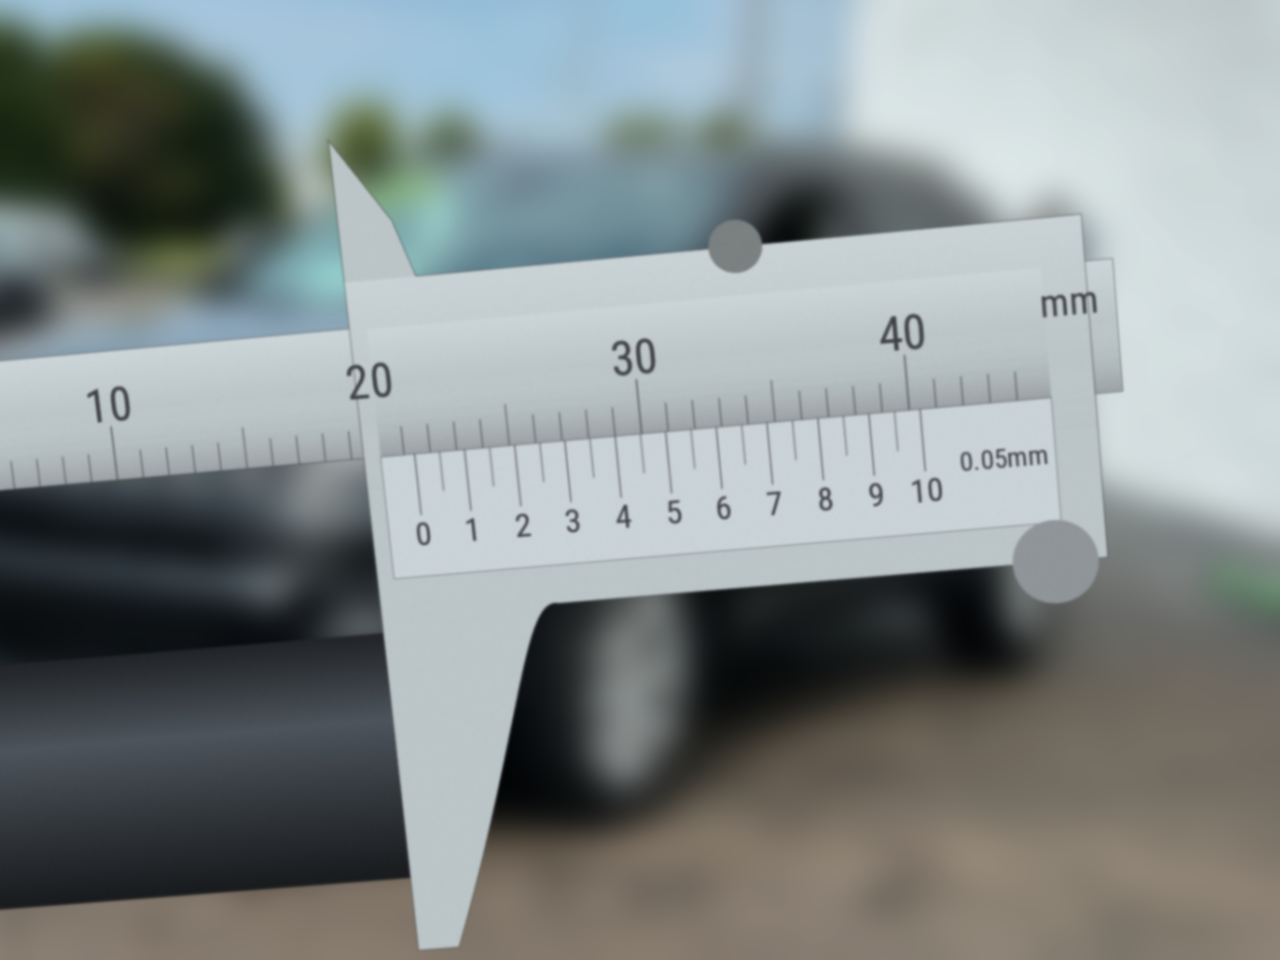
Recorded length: 21.4 mm
